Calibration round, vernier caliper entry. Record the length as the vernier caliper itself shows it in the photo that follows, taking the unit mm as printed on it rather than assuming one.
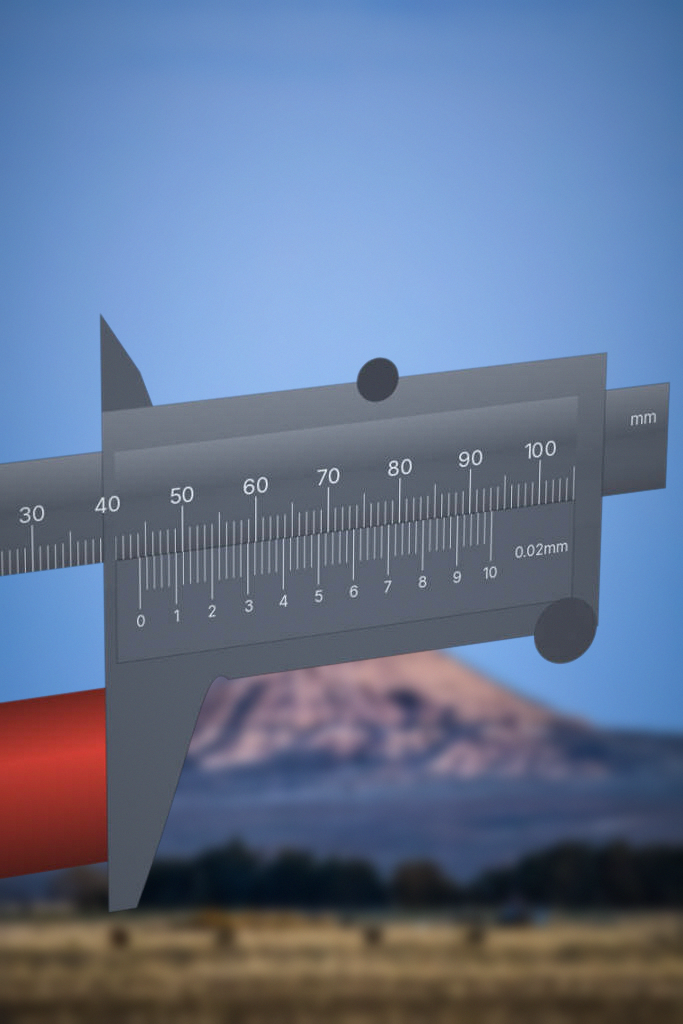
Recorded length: 44.2 mm
